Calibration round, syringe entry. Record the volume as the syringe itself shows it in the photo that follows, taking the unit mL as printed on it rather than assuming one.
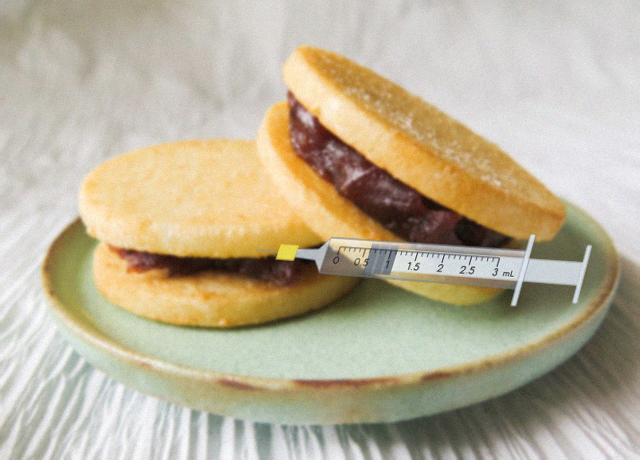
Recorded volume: 0.6 mL
